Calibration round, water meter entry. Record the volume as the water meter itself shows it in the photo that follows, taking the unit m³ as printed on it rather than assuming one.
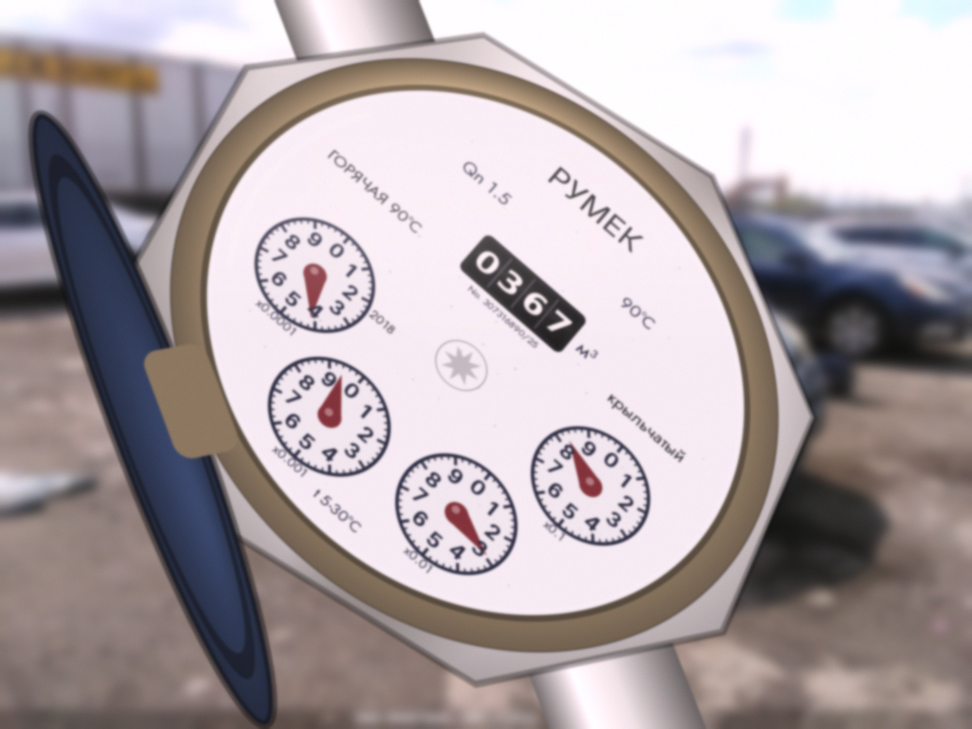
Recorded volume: 367.8294 m³
